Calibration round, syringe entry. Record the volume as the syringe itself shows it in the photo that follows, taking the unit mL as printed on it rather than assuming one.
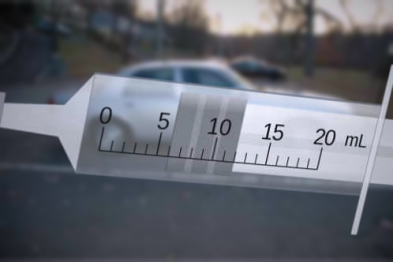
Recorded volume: 6 mL
